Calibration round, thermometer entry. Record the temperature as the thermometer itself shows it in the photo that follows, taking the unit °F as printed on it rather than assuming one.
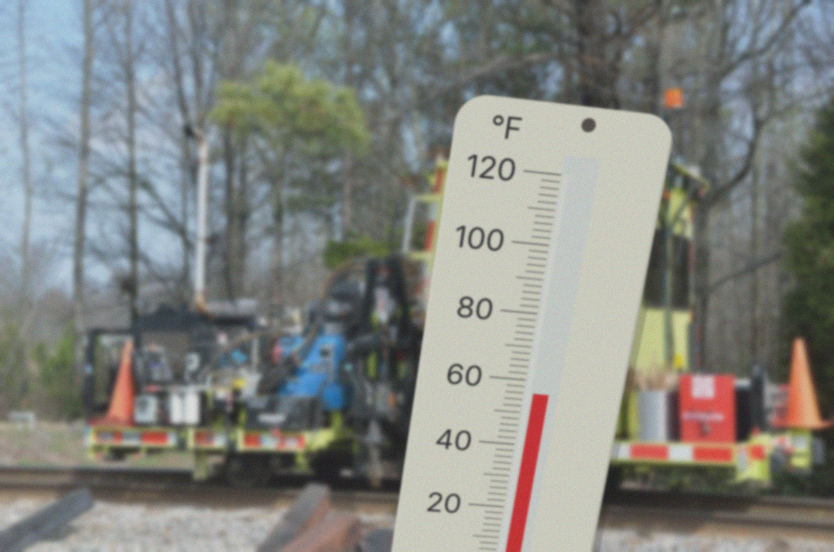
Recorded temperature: 56 °F
